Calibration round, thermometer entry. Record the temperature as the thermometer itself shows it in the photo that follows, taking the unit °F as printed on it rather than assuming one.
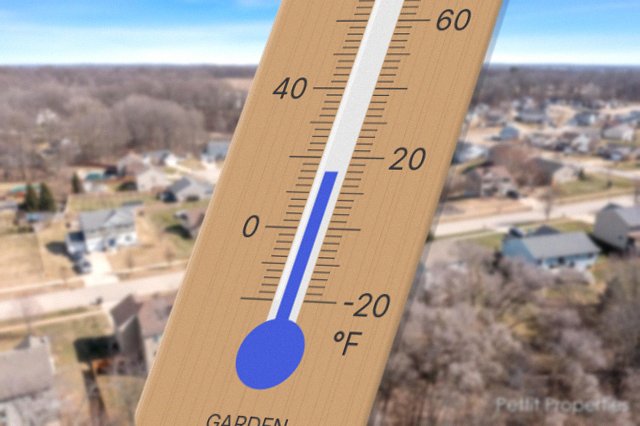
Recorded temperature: 16 °F
